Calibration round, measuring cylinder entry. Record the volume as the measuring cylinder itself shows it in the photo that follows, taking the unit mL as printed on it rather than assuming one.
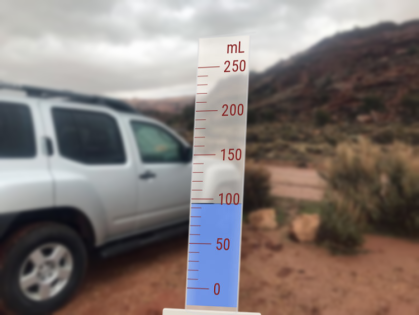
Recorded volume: 95 mL
